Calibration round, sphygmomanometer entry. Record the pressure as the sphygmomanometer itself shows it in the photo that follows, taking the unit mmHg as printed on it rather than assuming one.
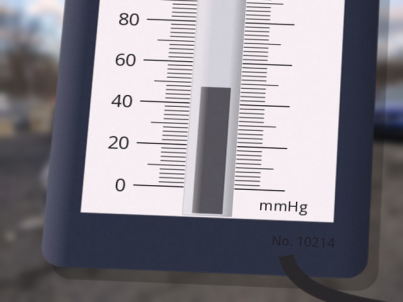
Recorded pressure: 48 mmHg
